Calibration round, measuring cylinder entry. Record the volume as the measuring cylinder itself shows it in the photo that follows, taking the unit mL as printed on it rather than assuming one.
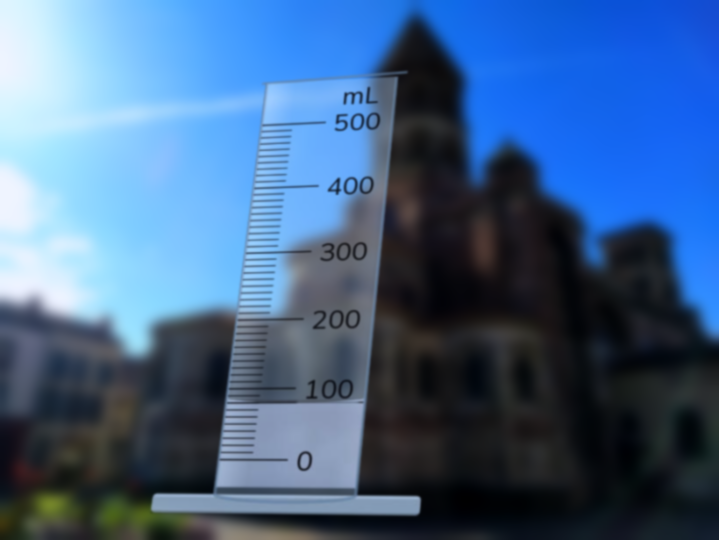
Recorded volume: 80 mL
